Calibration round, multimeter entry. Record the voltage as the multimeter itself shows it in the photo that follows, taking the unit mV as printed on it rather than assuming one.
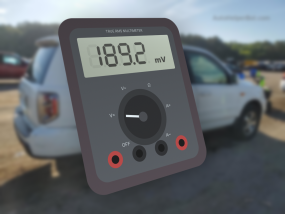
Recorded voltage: 189.2 mV
